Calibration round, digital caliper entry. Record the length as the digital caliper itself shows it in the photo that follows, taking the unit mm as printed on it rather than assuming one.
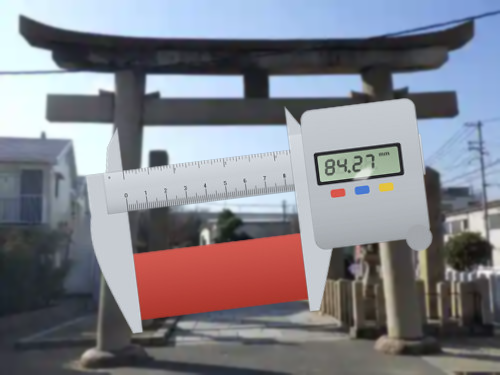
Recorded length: 84.27 mm
